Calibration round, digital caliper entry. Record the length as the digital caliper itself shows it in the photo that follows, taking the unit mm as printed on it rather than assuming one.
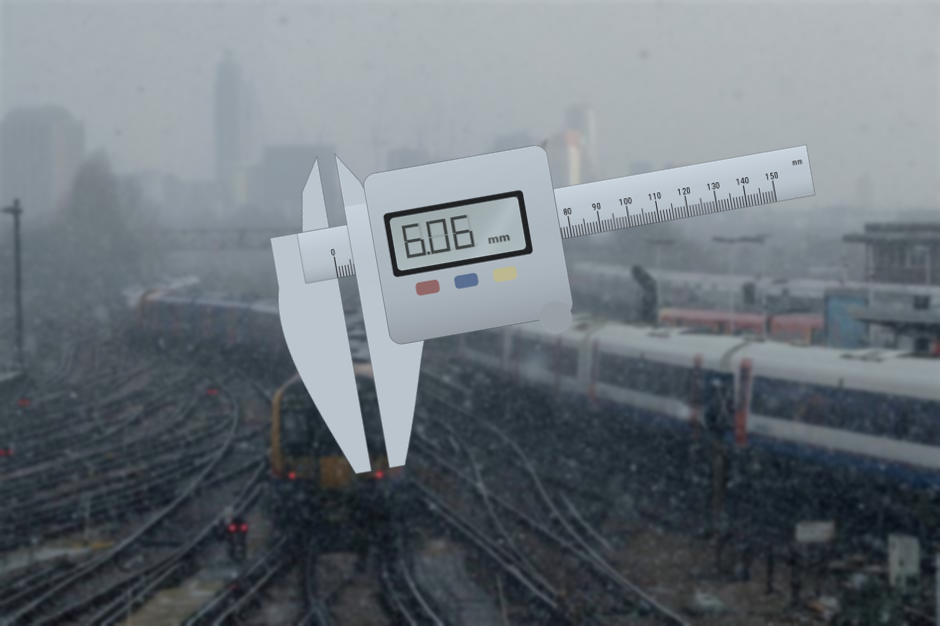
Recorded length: 6.06 mm
